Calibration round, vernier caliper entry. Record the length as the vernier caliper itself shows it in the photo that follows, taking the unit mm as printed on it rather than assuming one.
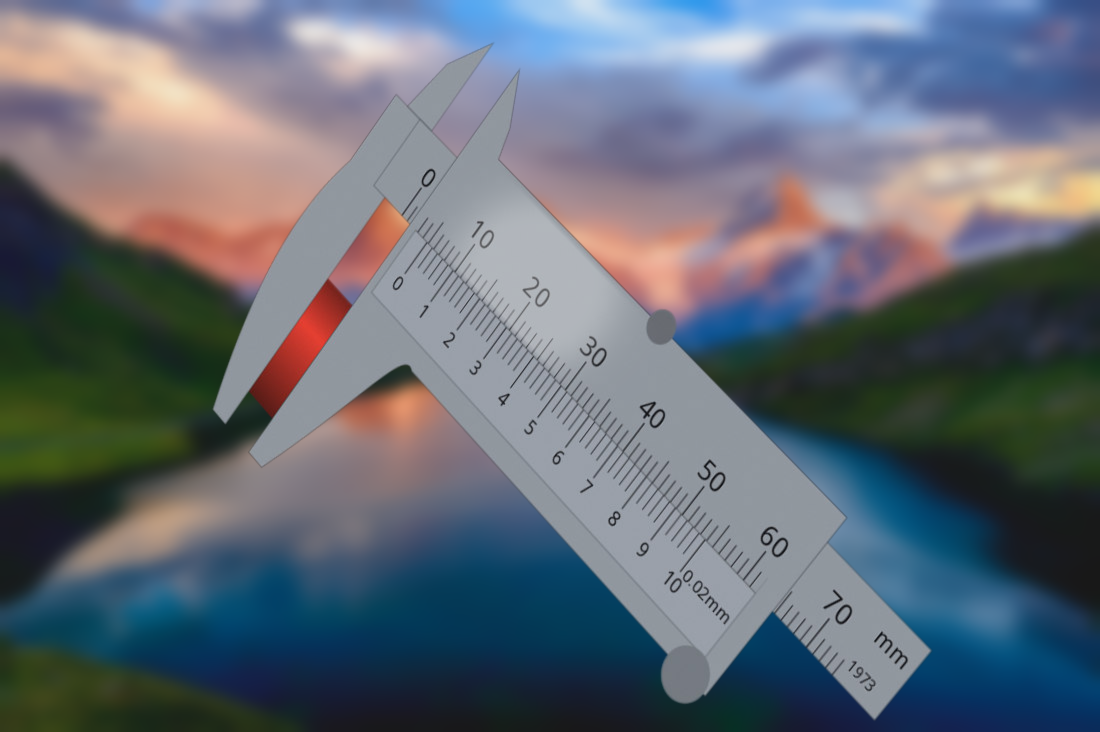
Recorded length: 4.8 mm
